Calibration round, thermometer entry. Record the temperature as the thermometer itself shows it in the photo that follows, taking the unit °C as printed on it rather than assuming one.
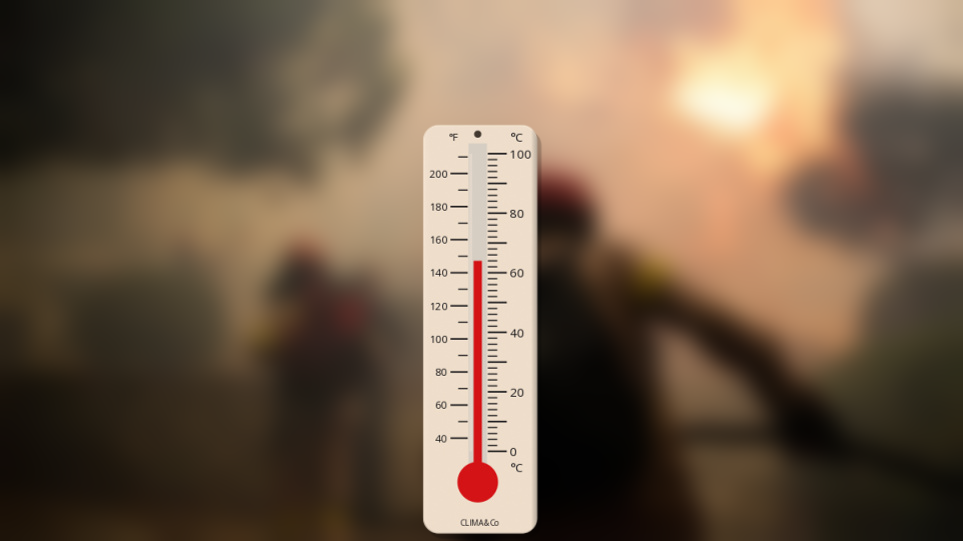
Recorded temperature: 64 °C
